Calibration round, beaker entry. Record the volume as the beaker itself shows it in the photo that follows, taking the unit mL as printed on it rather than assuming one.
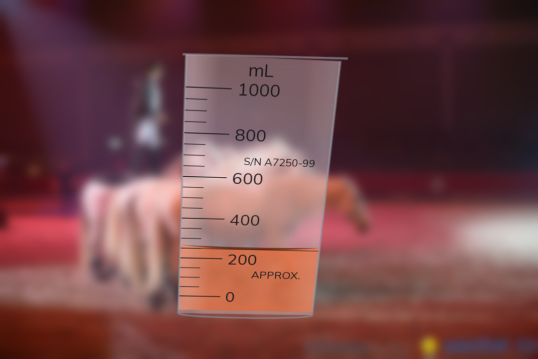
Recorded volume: 250 mL
